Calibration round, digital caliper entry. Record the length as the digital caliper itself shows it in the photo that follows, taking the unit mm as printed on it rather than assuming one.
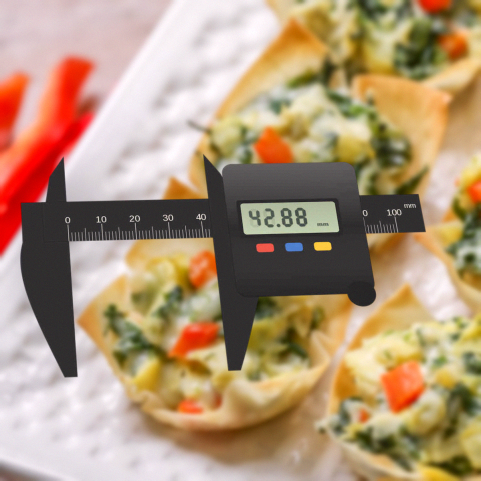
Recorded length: 42.88 mm
